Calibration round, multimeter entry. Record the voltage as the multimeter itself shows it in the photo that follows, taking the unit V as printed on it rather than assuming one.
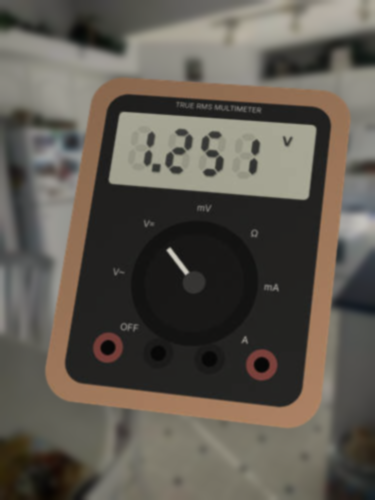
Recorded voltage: 1.251 V
